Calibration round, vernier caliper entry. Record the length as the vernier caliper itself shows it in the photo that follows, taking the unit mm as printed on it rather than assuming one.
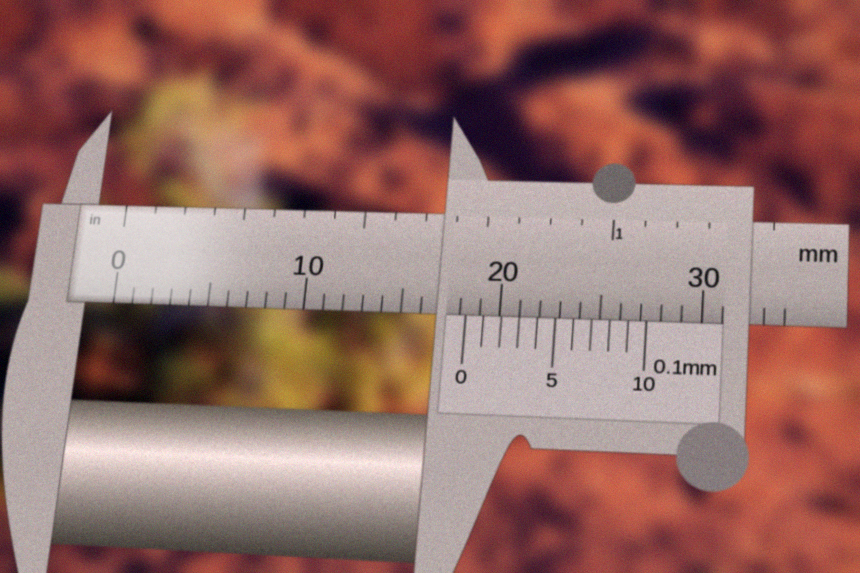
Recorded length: 18.3 mm
